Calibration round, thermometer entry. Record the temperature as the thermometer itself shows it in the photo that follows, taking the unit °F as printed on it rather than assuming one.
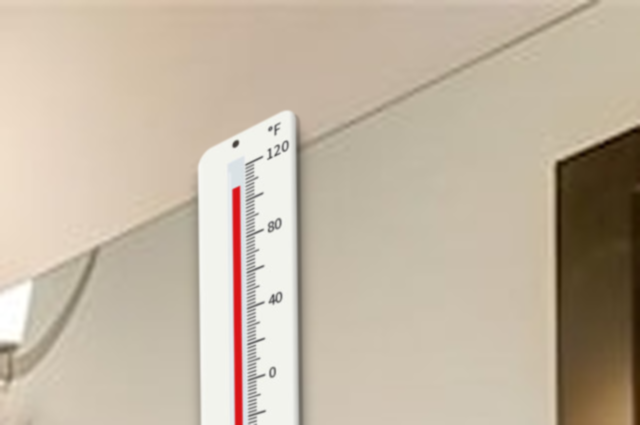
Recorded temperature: 110 °F
